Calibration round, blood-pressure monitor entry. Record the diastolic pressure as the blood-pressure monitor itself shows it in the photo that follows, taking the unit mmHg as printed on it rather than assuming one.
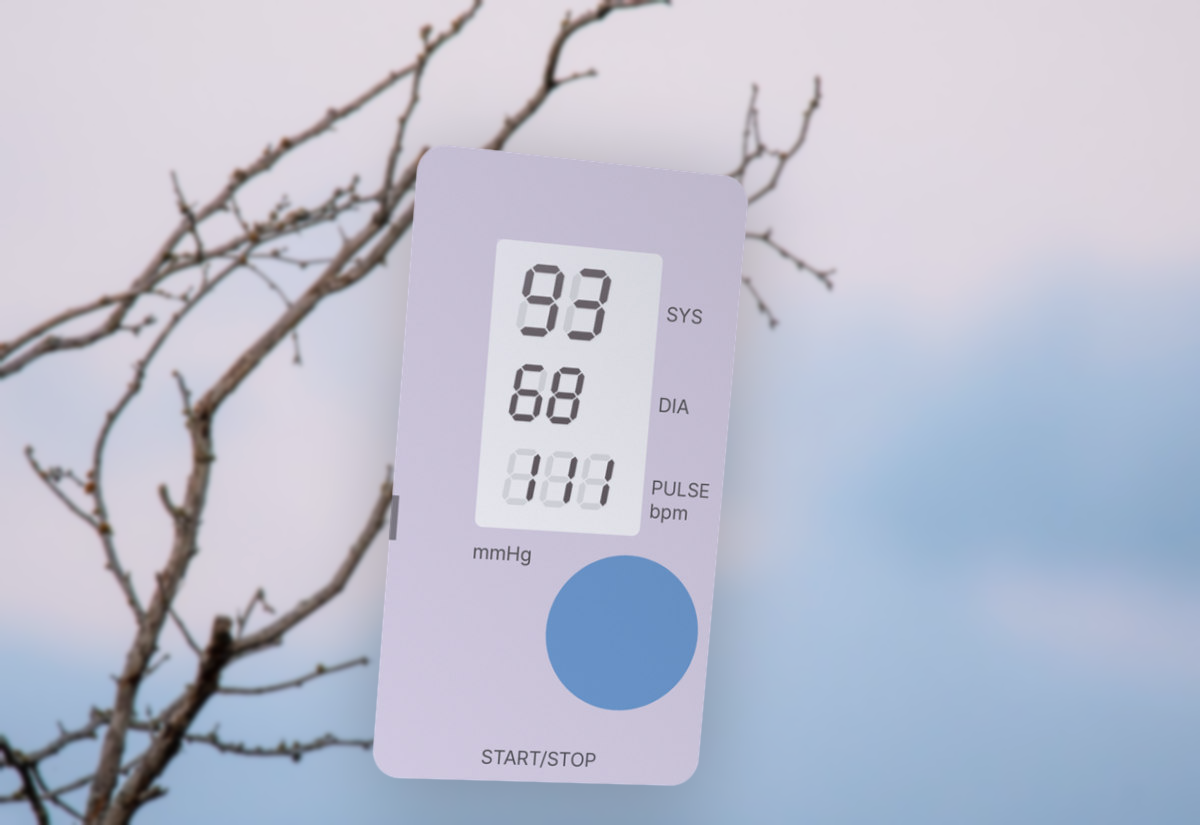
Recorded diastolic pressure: 68 mmHg
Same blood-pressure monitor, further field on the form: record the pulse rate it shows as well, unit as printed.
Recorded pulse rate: 111 bpm
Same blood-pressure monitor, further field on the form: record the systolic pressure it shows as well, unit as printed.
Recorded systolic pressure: 93 mmHg
